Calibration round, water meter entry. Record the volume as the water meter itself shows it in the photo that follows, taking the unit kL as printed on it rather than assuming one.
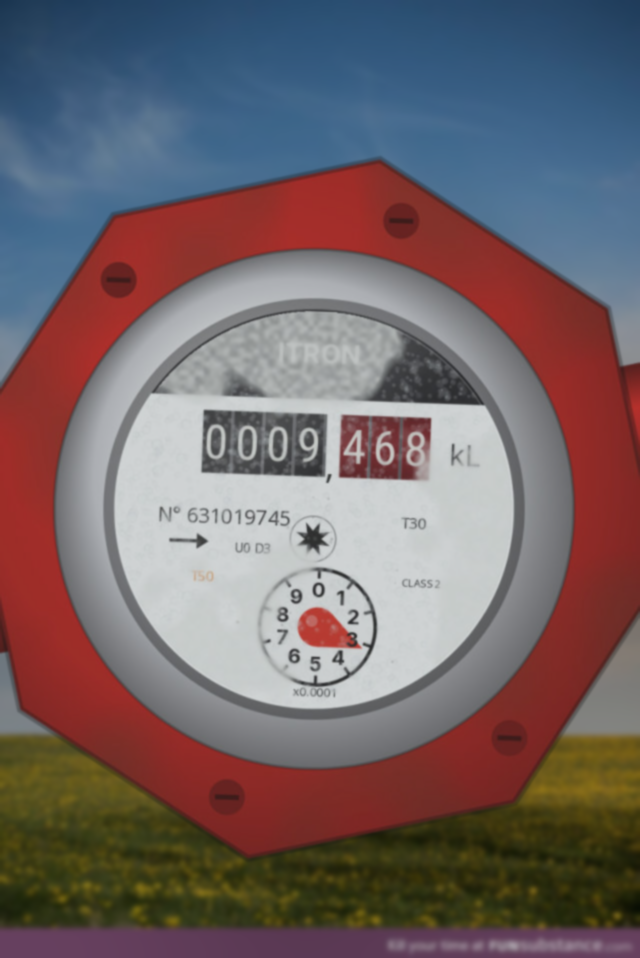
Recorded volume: 9.4683 kL
